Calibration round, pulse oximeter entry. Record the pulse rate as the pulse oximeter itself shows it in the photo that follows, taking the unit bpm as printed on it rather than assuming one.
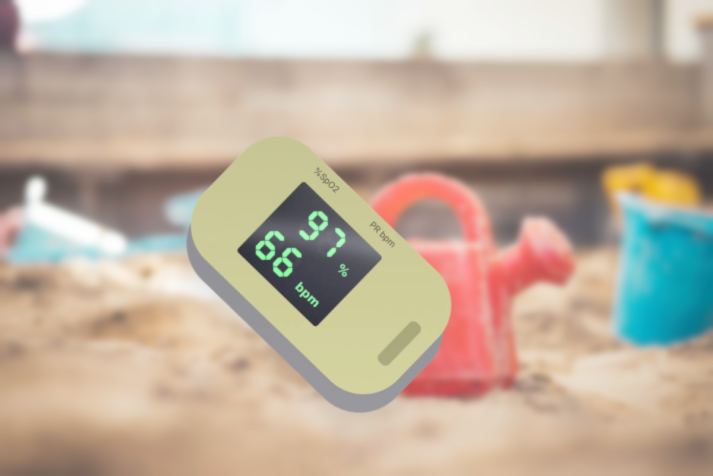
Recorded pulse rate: 66 bpm
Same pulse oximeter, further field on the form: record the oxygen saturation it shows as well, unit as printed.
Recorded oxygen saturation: 97 %
